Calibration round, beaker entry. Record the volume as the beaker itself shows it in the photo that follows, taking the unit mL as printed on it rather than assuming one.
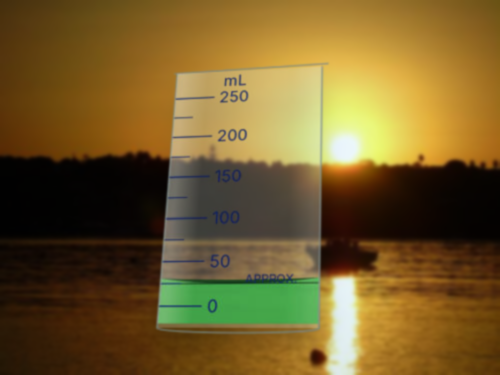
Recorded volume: 25 mL
